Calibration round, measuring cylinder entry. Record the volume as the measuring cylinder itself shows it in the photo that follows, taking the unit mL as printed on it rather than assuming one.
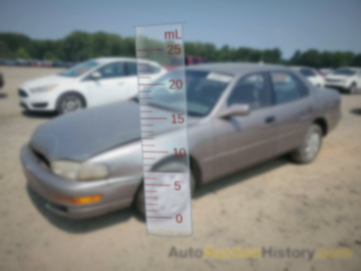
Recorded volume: 7 mL
